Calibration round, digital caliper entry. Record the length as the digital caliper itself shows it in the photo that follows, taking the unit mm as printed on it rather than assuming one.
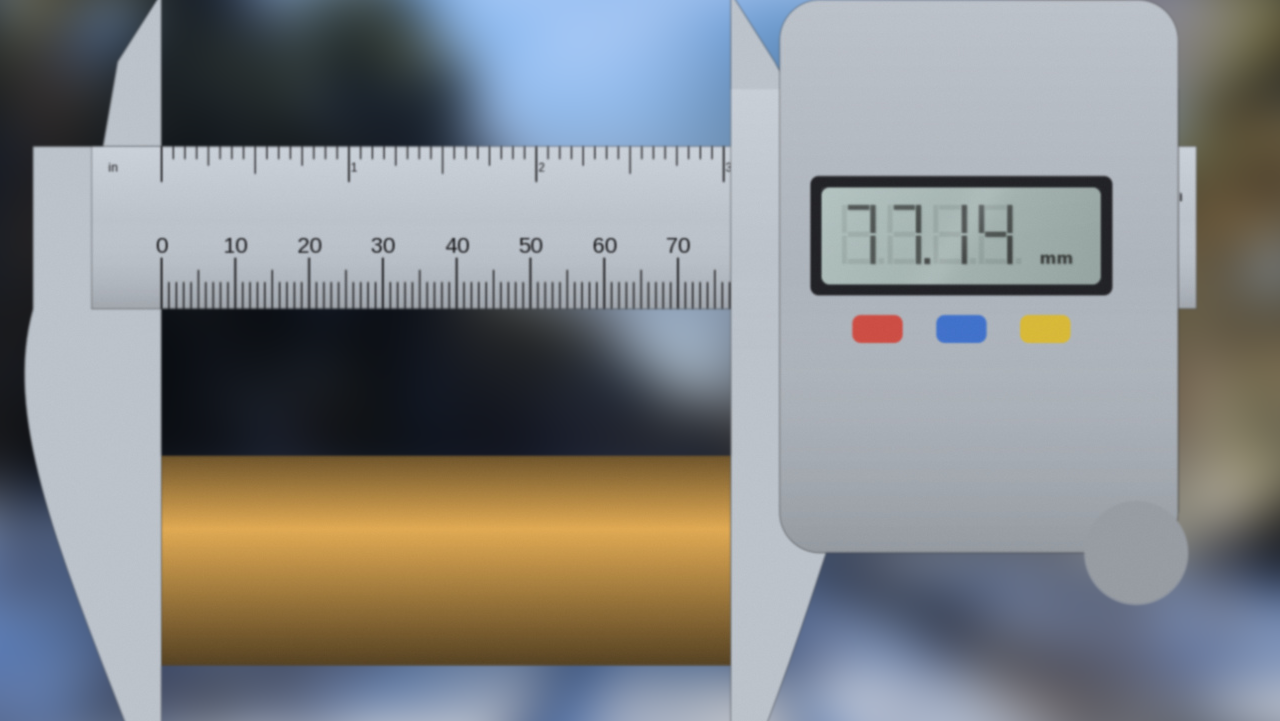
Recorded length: 77.14 mm
